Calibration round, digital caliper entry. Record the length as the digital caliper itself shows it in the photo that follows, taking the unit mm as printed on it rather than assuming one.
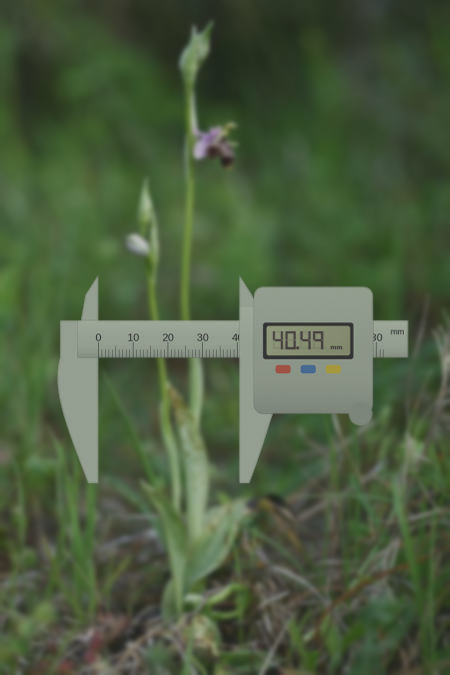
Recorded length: 40.49 mm
